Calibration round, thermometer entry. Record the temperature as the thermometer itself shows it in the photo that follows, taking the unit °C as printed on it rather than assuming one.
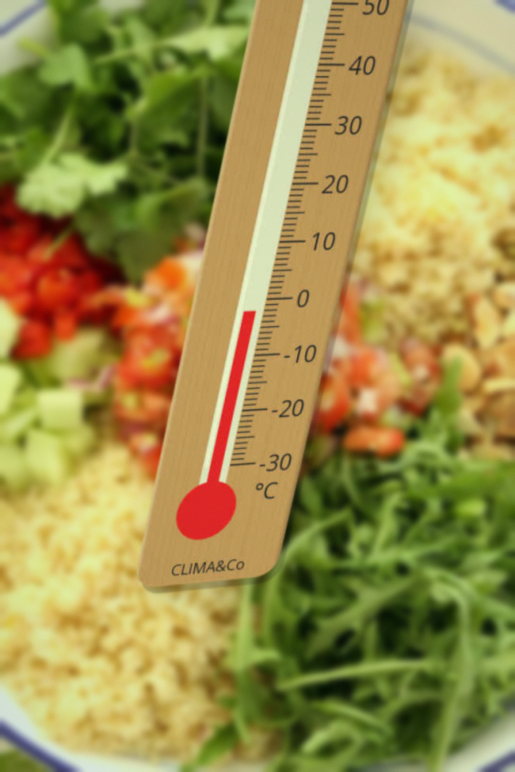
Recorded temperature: -2 °C
